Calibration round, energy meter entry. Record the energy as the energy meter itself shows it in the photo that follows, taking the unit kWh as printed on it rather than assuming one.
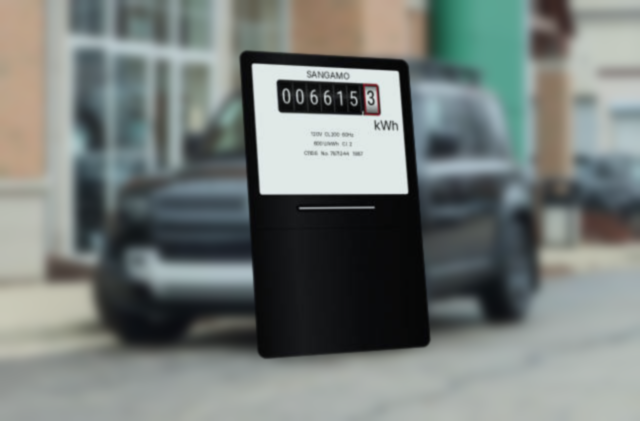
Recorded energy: 6615.3 kWh
